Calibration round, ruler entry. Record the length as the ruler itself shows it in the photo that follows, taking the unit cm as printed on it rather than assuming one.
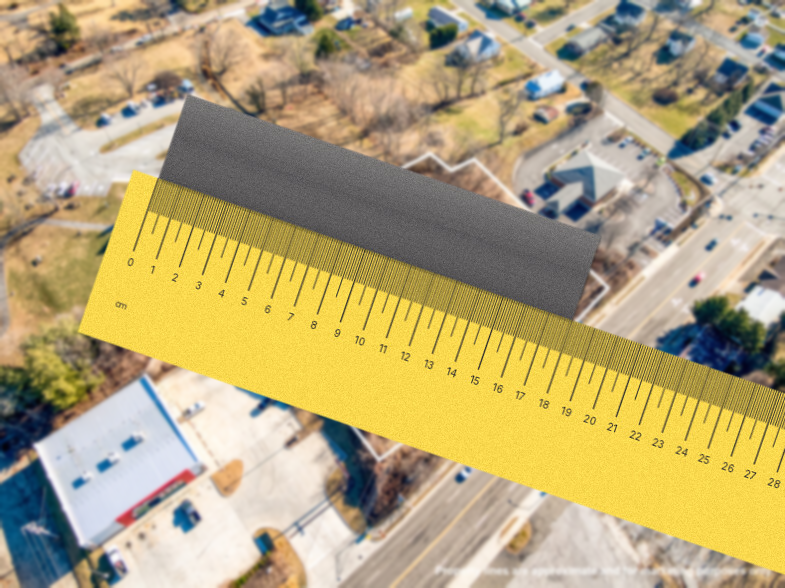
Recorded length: 18 cm
